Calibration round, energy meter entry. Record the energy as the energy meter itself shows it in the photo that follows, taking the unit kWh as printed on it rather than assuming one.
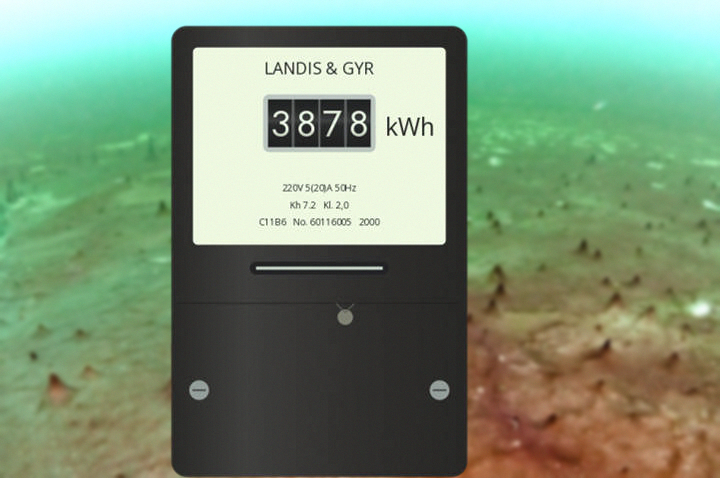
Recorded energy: 3878 kWh
